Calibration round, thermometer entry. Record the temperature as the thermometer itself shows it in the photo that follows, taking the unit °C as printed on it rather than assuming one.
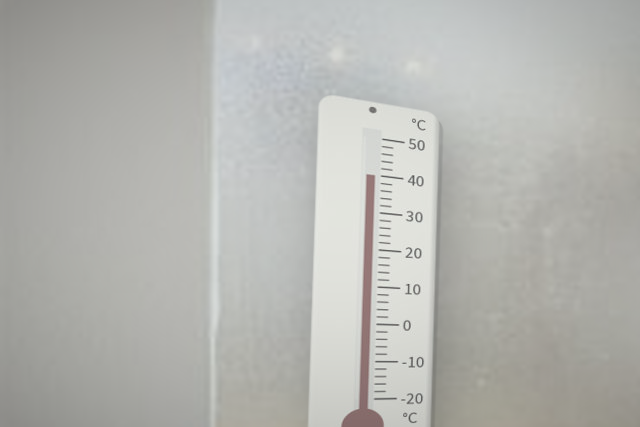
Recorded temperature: 40 °C
